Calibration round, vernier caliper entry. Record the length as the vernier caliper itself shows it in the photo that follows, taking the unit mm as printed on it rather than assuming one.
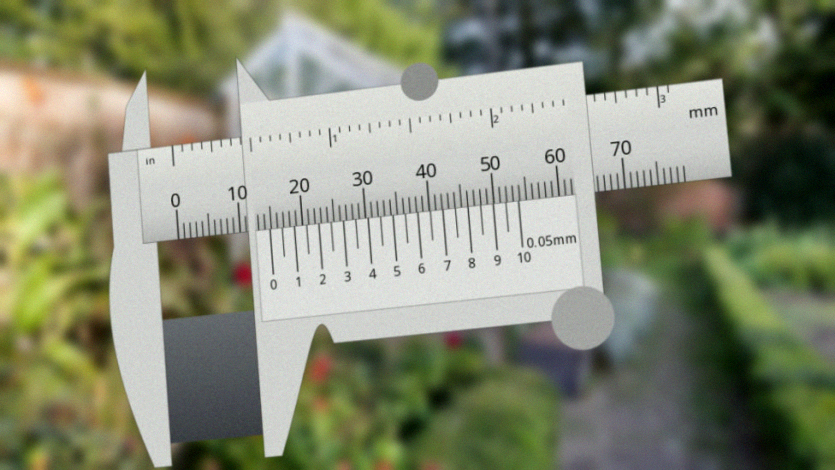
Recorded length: 14.8 mm
